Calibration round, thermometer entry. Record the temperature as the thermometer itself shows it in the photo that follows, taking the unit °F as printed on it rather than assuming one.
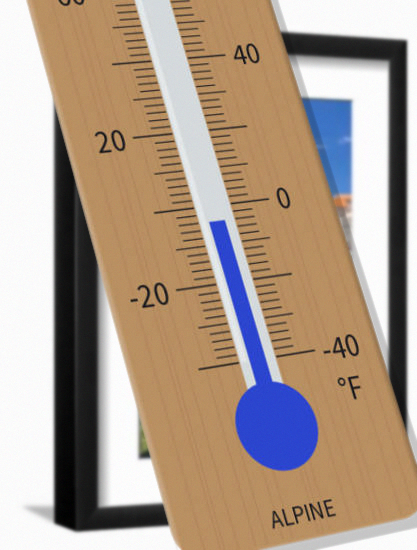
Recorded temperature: -4 °F
